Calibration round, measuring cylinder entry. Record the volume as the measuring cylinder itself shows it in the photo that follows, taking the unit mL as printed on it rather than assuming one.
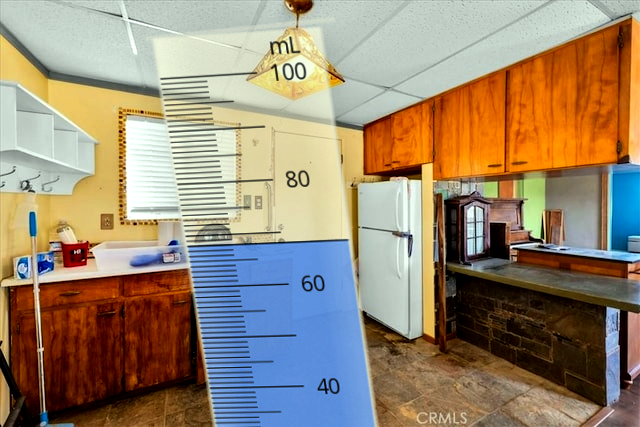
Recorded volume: 68 mL
